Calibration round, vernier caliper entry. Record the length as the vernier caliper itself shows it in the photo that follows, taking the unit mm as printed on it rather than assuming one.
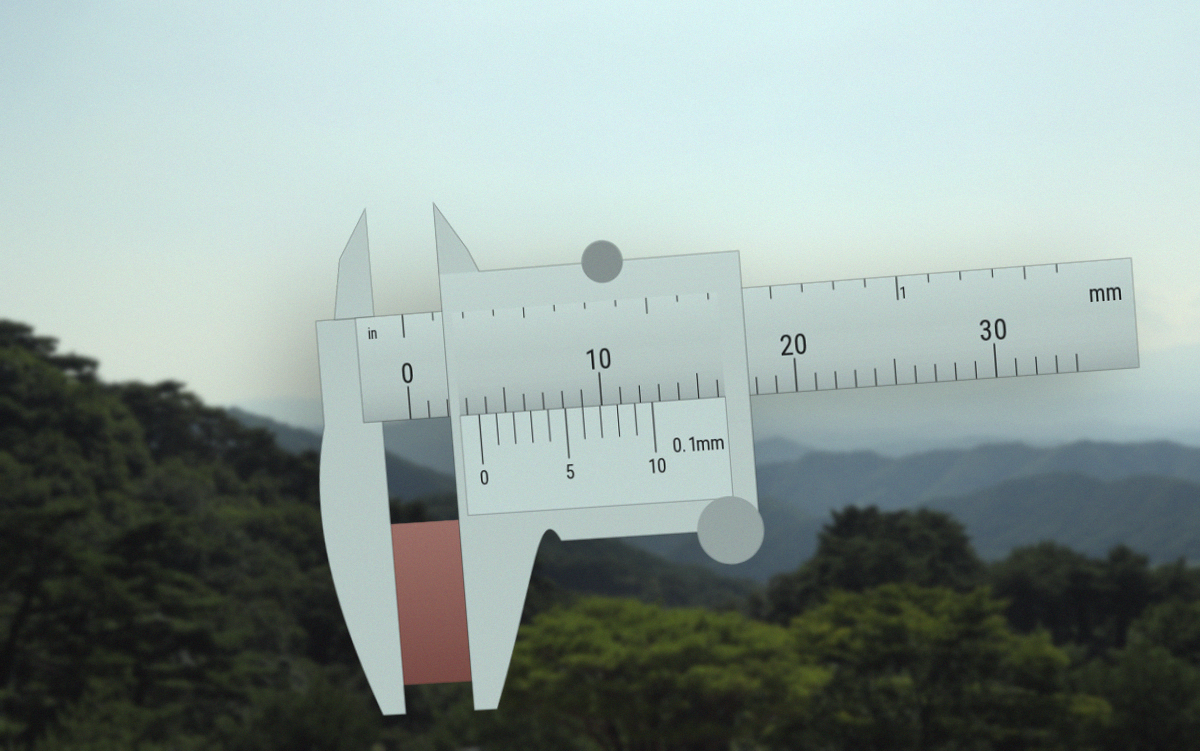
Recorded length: 3.6 mm
